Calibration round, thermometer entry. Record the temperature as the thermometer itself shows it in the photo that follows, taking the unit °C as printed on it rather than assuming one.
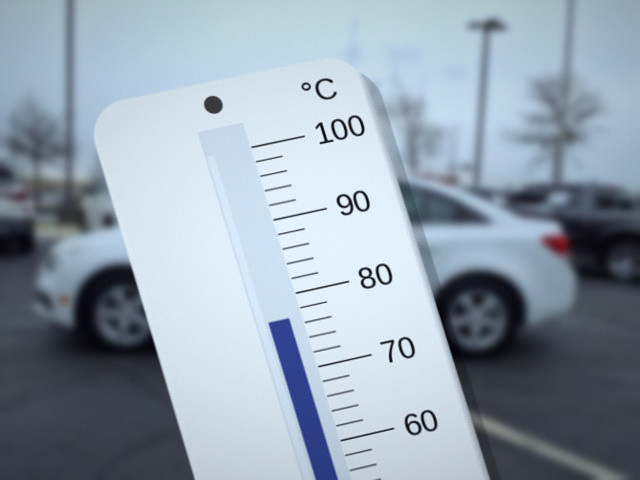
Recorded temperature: 77 °C
